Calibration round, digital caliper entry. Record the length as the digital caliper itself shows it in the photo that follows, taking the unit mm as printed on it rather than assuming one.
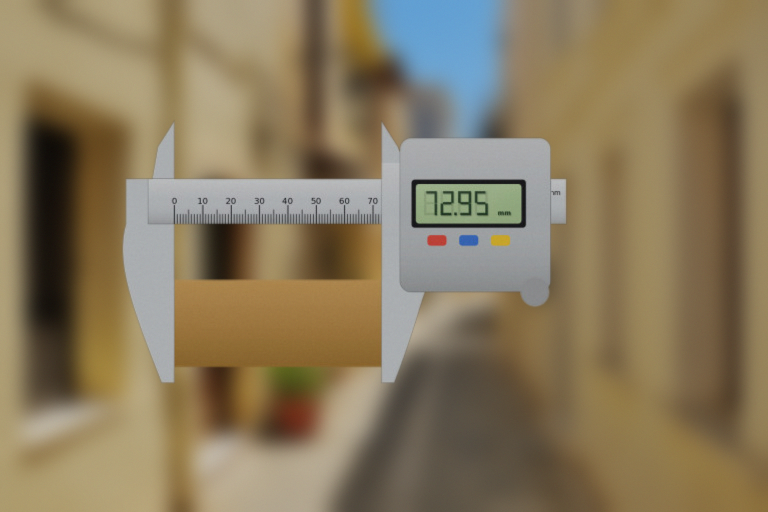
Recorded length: 72.95 mm
